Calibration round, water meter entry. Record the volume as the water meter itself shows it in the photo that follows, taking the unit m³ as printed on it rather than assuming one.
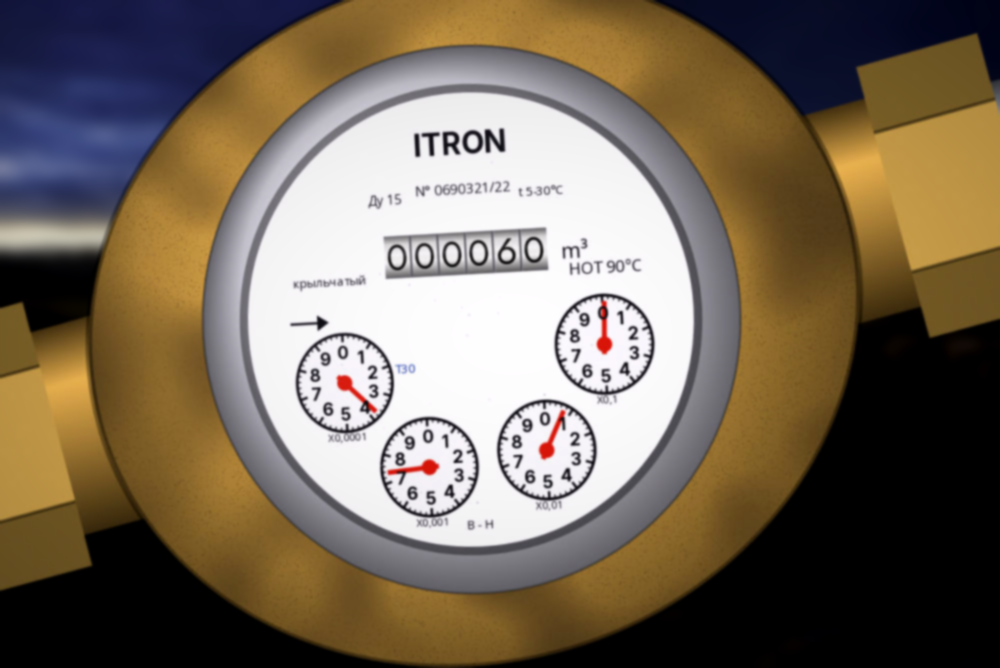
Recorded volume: 60.0073 m³
